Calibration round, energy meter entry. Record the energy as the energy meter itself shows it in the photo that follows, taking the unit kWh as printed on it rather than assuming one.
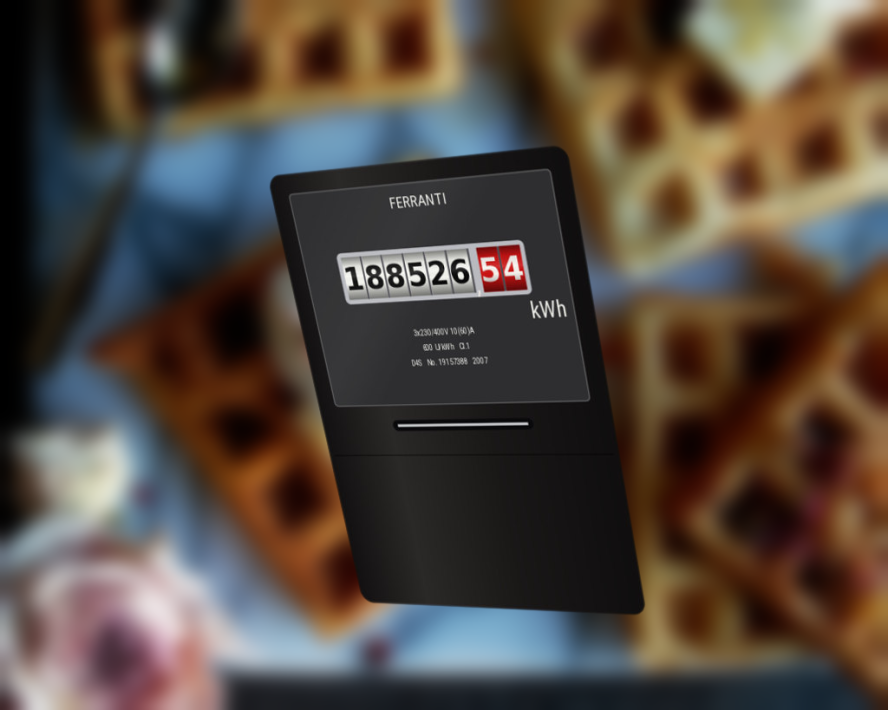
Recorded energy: 188526.54 kWh
